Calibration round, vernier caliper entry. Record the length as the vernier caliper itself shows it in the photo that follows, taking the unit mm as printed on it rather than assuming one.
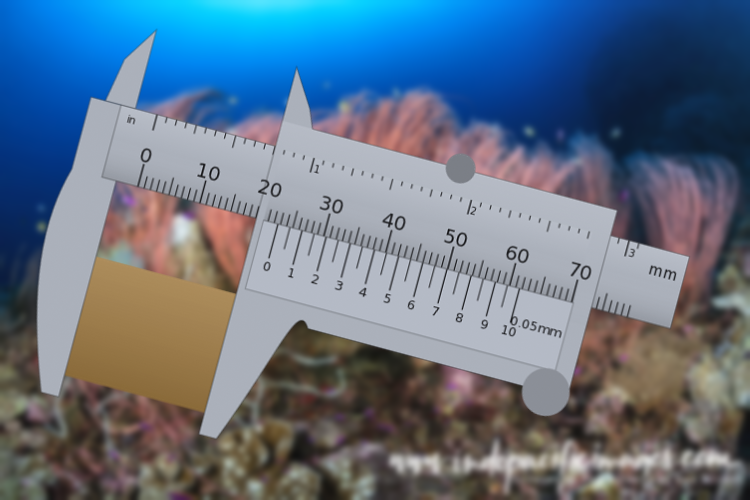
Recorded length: 22.6 mm
